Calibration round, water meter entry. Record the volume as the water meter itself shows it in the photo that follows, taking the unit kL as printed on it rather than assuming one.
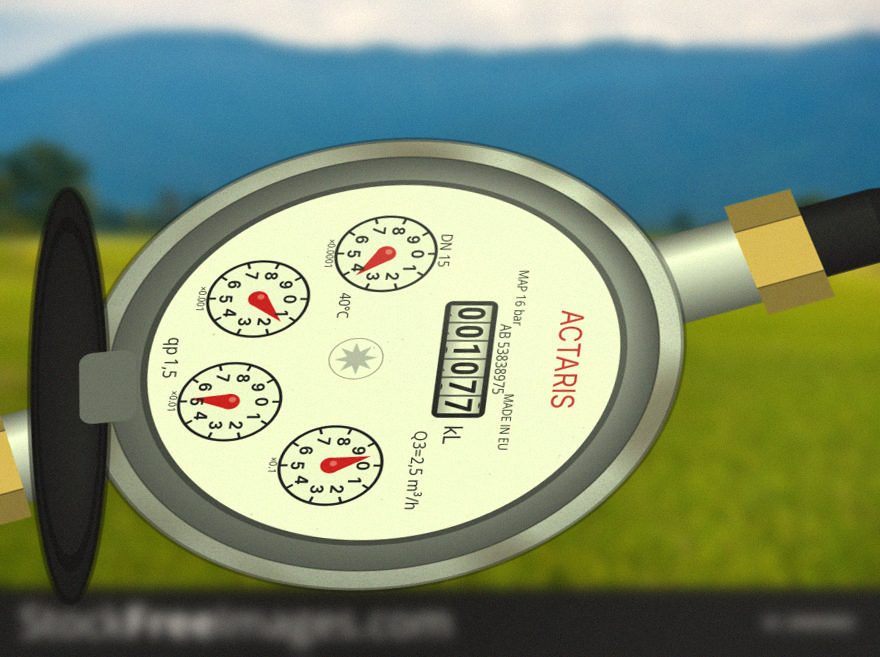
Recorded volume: 1076.9513 kL
